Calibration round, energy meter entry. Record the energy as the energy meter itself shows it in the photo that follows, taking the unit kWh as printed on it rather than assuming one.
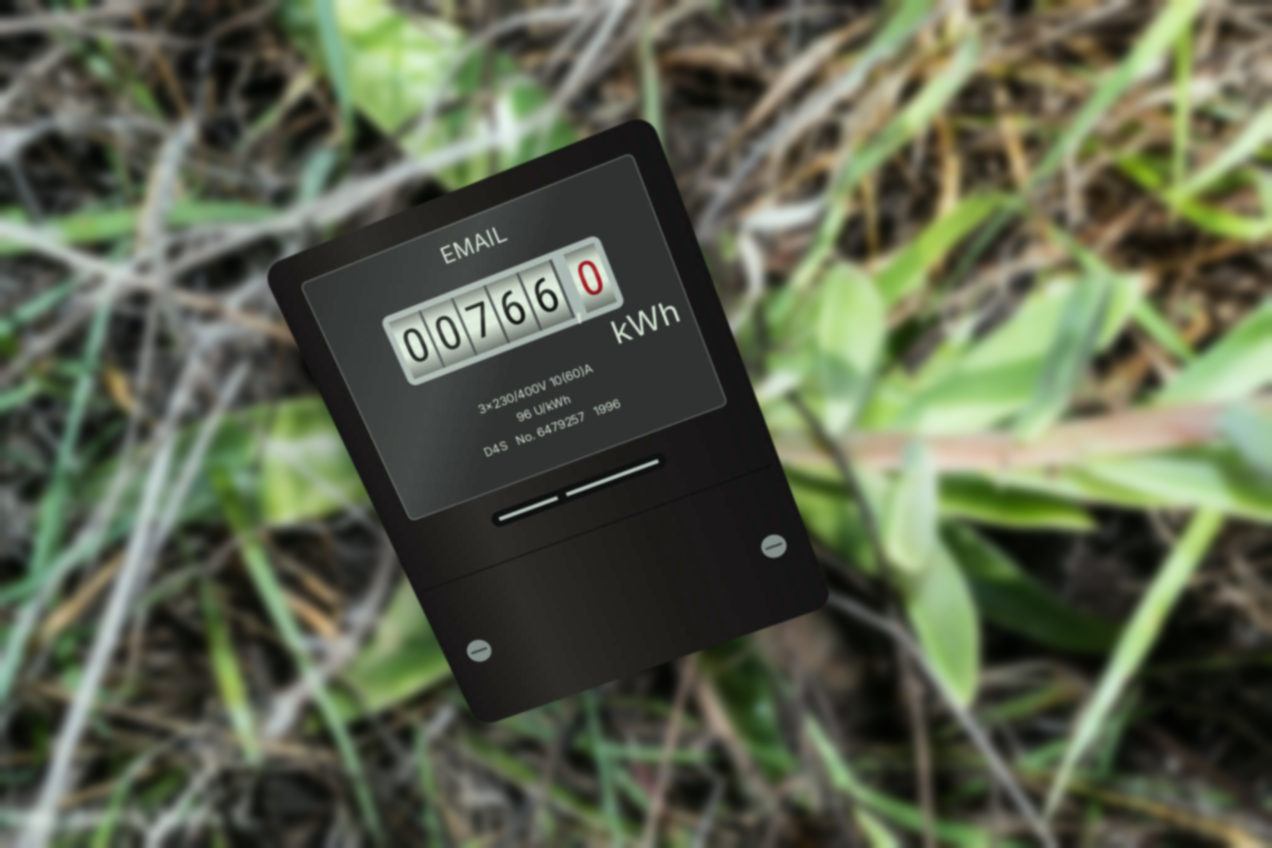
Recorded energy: 766.0 kWh
